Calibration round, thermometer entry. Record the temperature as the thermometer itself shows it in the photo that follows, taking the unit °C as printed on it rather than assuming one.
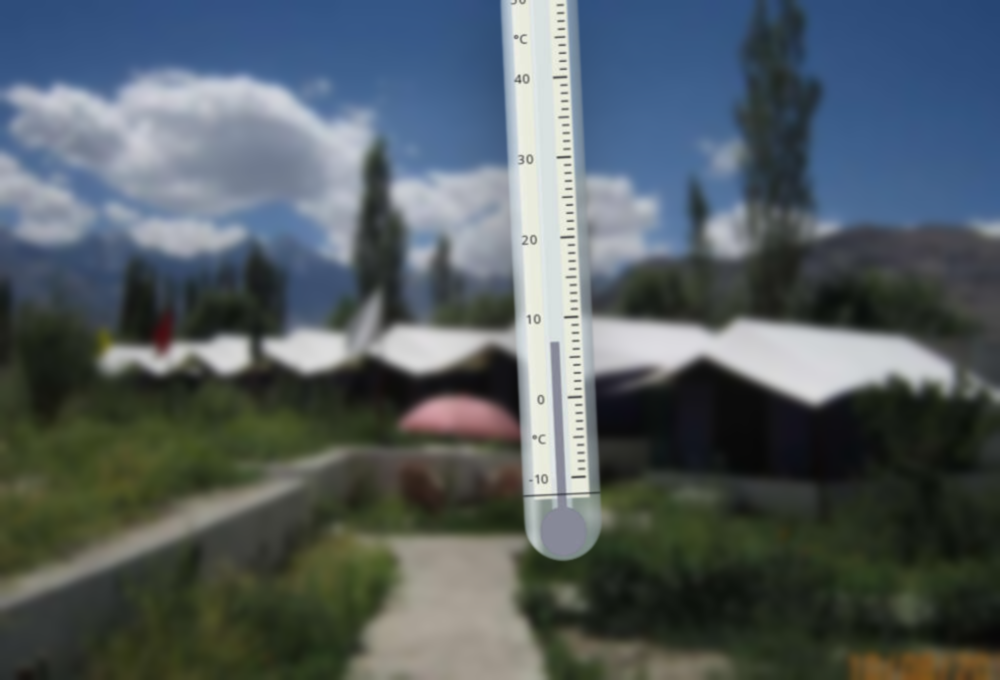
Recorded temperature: 7 °C
